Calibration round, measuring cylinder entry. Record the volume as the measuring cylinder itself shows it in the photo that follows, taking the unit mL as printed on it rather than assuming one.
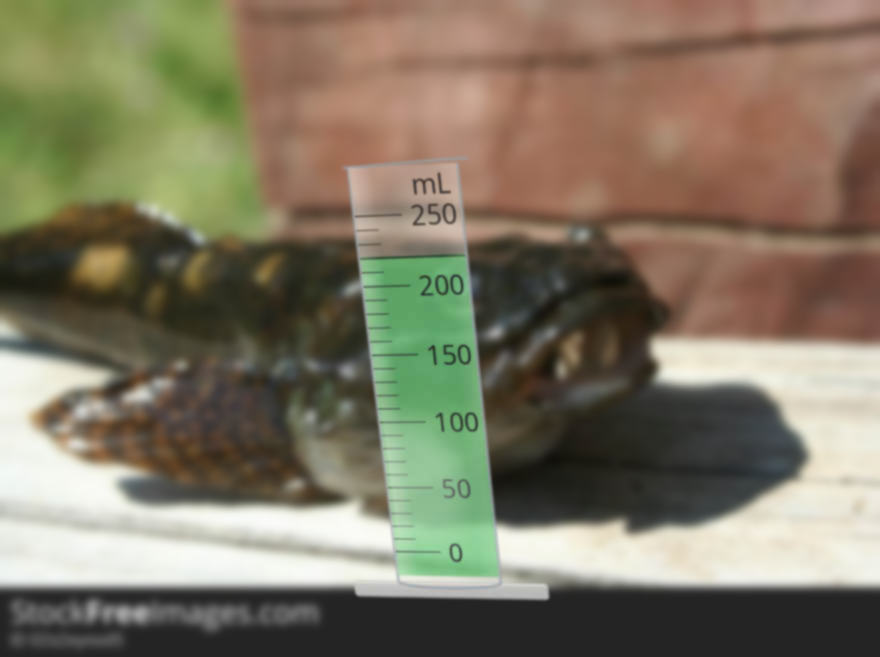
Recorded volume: 220 mL
